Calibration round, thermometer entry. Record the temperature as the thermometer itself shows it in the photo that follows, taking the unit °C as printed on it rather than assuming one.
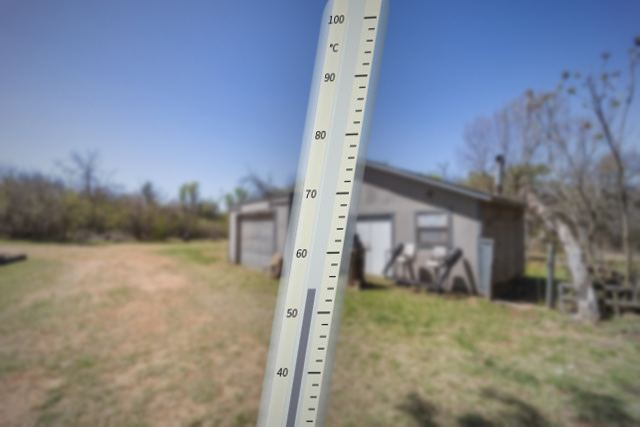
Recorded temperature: 54 °C
